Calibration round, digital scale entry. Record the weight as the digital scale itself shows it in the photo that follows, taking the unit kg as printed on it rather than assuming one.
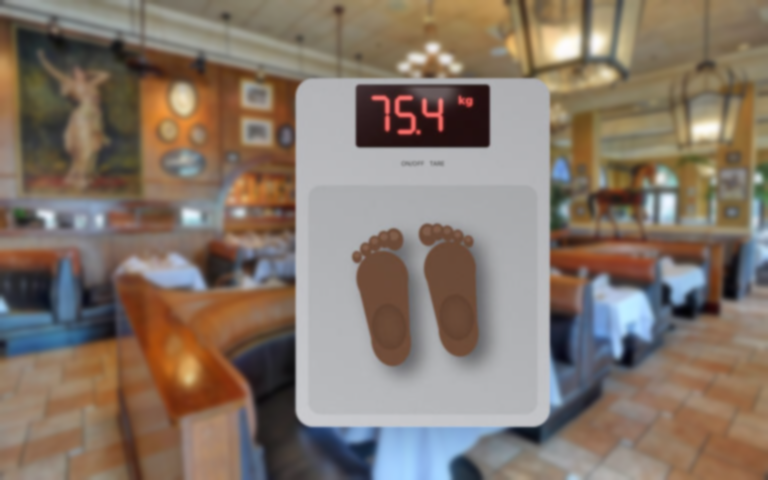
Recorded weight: 75.4 kg
